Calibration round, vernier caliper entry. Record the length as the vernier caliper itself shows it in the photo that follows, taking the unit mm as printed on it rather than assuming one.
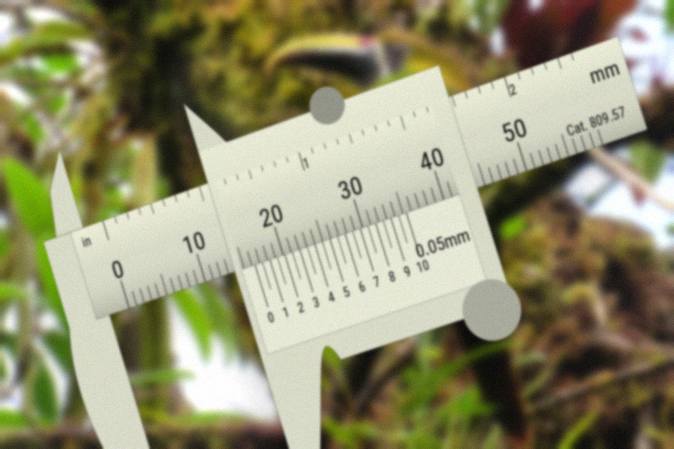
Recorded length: 16.4 mm
